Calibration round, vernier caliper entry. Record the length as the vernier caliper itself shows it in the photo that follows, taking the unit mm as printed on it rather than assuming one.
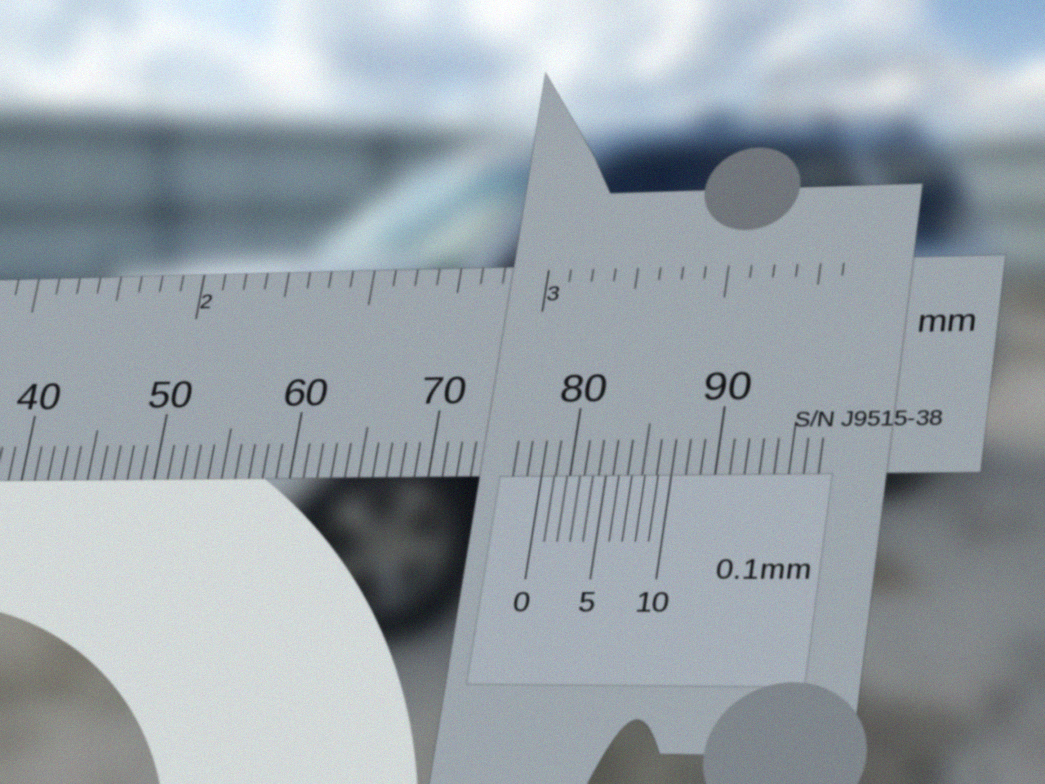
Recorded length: 78.0 mm
